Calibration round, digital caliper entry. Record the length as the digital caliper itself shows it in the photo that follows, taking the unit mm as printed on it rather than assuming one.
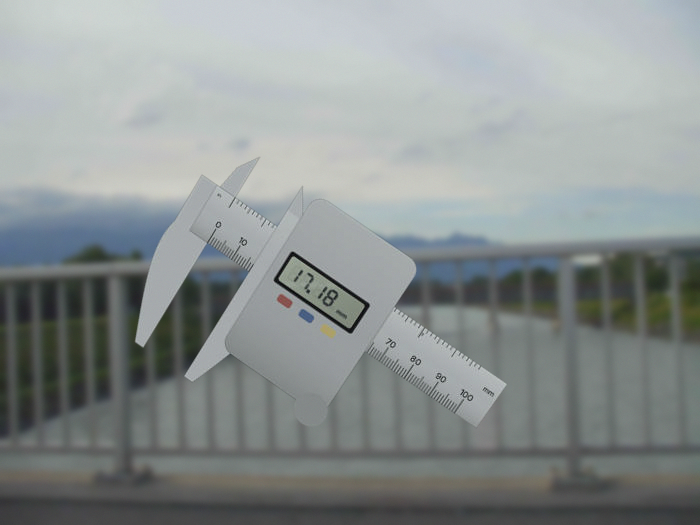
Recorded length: 17.18 mm
